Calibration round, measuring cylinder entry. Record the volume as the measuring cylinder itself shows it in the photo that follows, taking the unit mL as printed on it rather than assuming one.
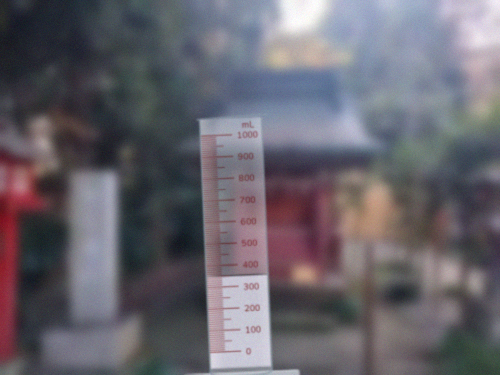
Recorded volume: 350 mL
